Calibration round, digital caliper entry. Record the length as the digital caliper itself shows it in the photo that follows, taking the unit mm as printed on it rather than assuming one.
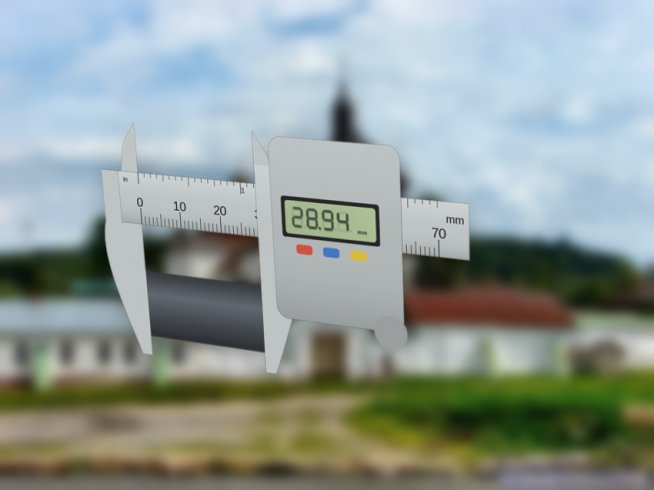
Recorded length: 28.94 mm
